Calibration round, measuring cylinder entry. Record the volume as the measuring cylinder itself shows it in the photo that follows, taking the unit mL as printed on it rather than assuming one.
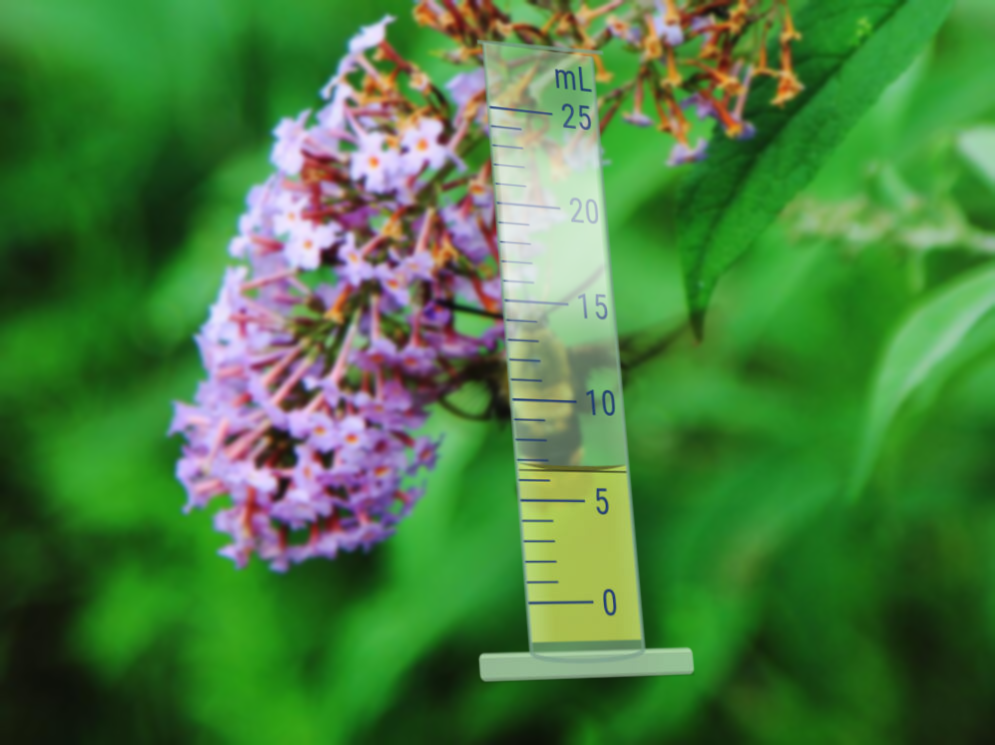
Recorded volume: 6.5 mL
